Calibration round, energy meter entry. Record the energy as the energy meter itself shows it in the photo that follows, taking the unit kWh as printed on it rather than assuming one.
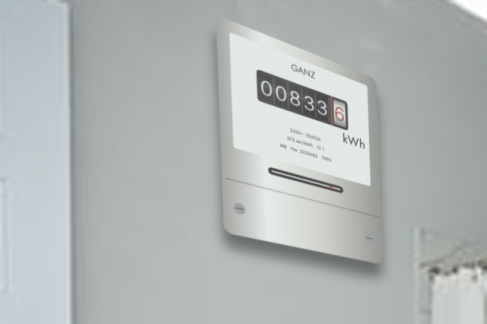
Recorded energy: 833.6 kWh
